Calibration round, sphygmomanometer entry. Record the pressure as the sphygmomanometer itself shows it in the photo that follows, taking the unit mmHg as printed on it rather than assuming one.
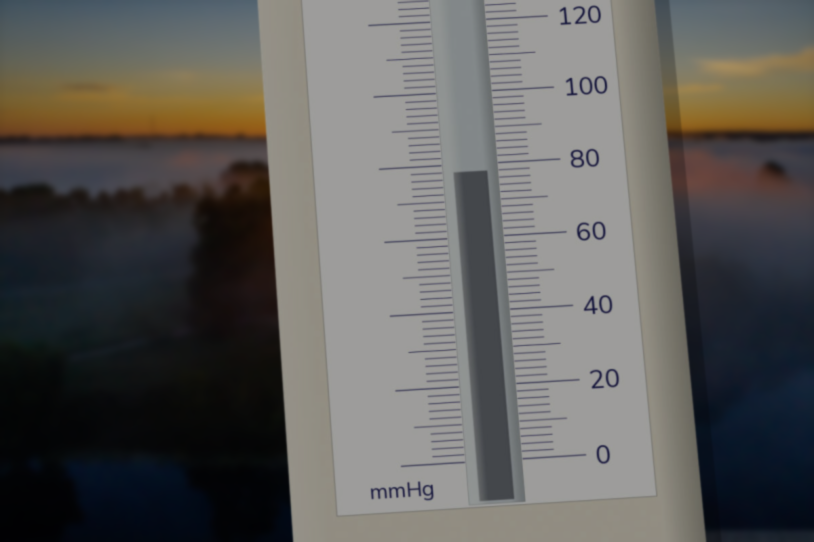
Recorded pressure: 78 mmHg
